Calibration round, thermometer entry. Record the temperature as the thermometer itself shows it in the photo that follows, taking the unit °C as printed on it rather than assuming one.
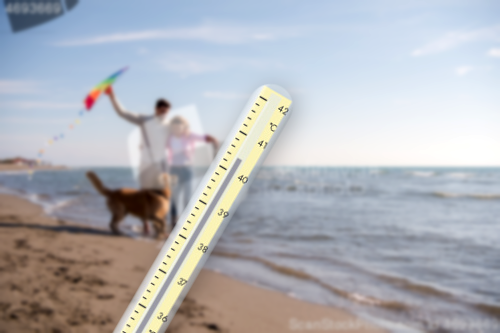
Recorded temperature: 40.4 °C
